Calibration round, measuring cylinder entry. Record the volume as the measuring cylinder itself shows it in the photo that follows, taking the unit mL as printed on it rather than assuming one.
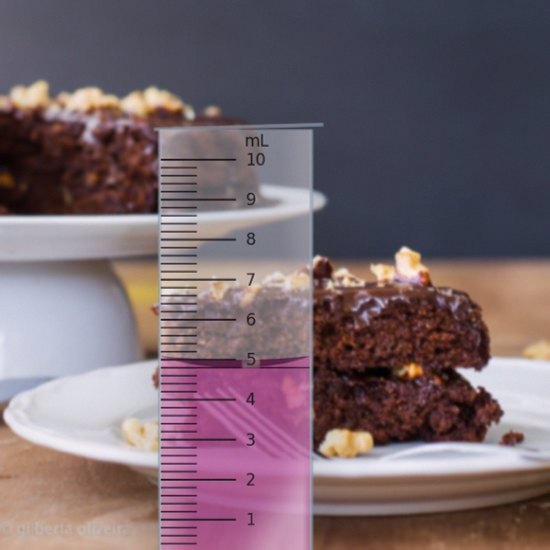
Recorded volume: 4.8 mL
